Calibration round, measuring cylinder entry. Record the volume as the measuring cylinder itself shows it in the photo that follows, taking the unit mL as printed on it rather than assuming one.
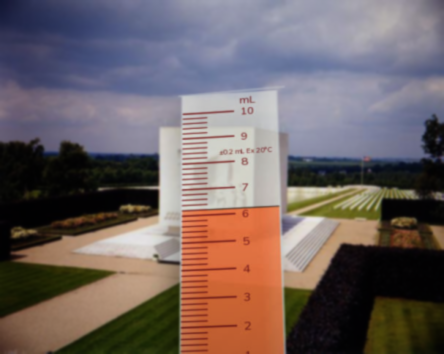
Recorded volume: 6.2 mL
